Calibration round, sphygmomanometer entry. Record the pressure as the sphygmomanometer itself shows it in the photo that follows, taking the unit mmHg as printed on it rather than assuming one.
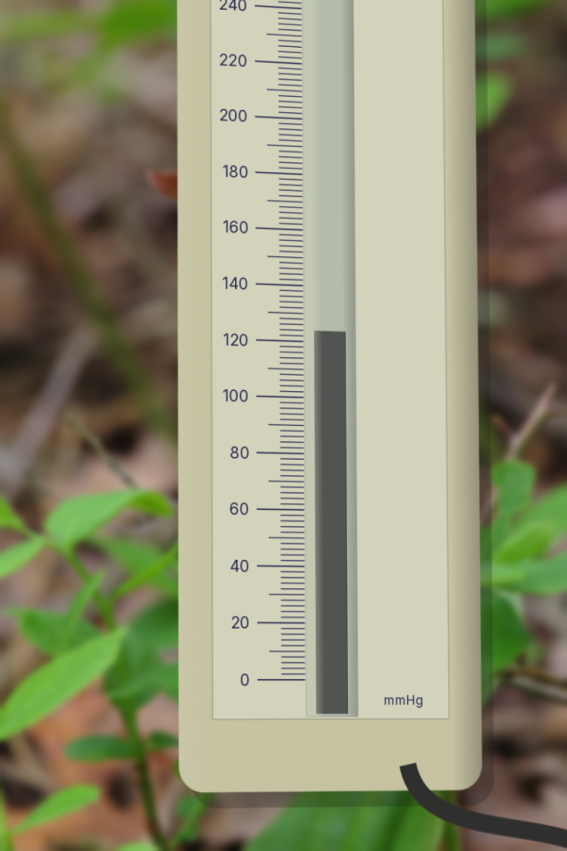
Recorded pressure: 124 mmHg
